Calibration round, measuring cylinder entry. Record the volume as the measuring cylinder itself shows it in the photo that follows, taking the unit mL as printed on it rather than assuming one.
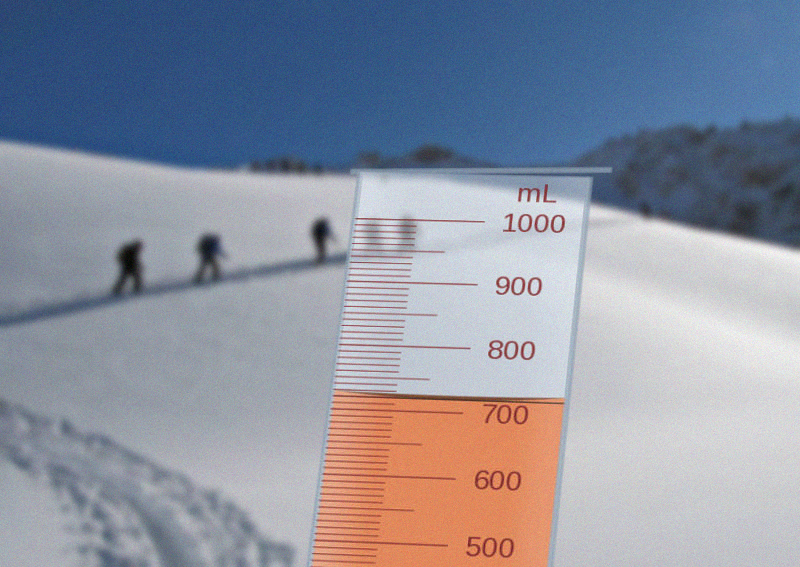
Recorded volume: 720 mL
